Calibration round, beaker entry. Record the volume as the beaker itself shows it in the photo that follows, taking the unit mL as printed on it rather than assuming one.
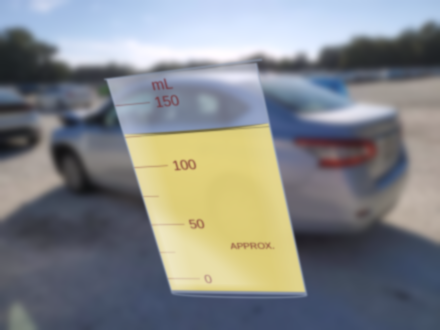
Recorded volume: 125 mL
